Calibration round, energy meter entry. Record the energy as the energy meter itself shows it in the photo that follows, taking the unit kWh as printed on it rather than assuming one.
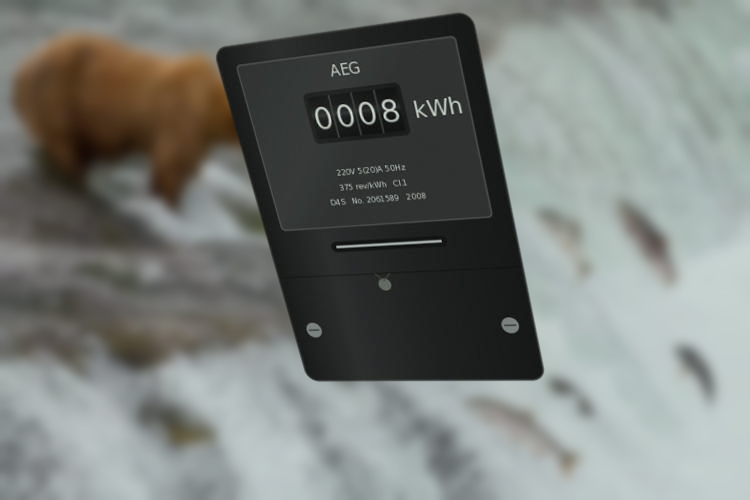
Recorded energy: 8 kWh
